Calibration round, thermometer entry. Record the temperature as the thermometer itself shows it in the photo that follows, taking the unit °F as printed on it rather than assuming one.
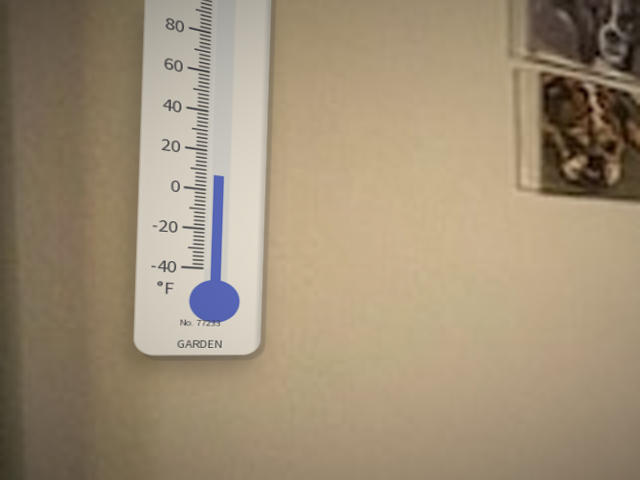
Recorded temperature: 8 °F
